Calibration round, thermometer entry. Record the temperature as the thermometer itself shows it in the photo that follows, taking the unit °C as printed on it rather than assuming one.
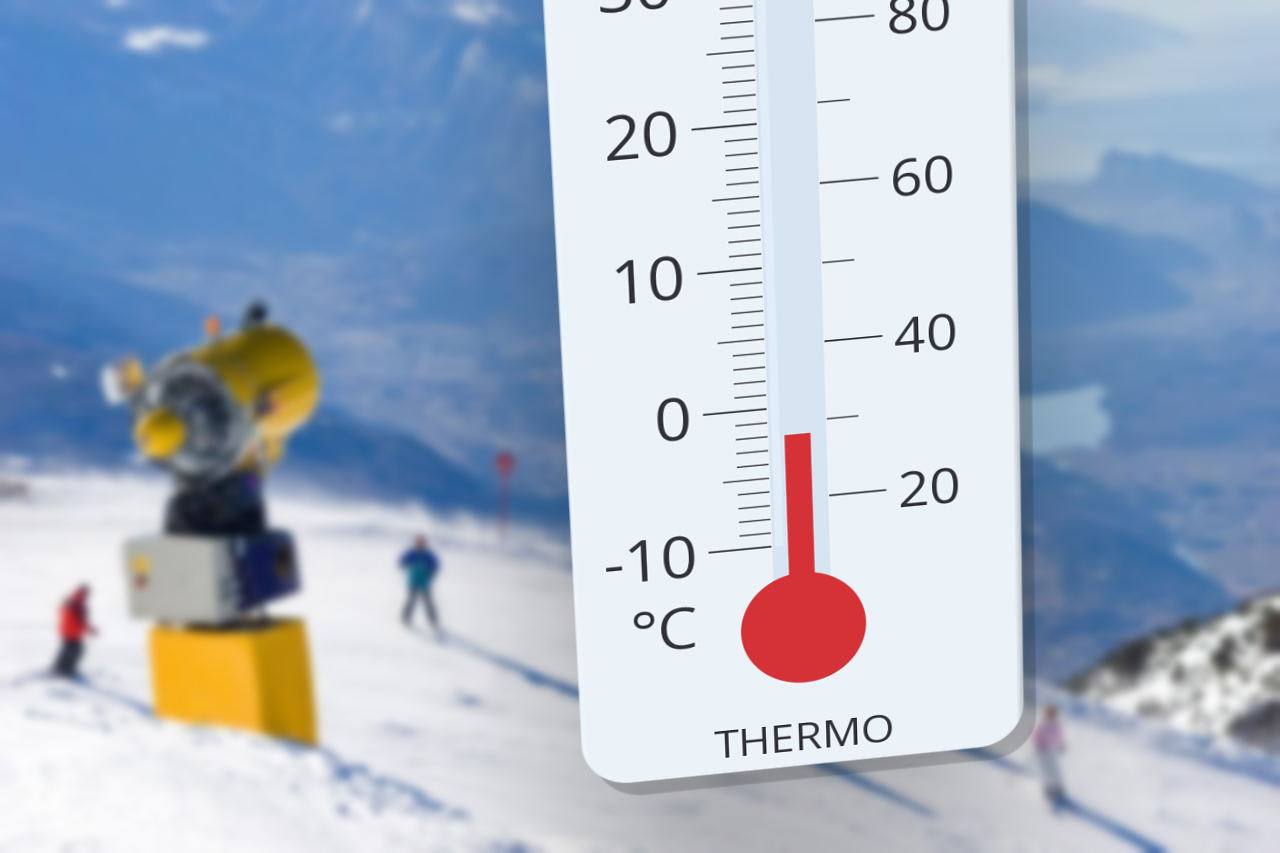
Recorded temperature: -2 °C
